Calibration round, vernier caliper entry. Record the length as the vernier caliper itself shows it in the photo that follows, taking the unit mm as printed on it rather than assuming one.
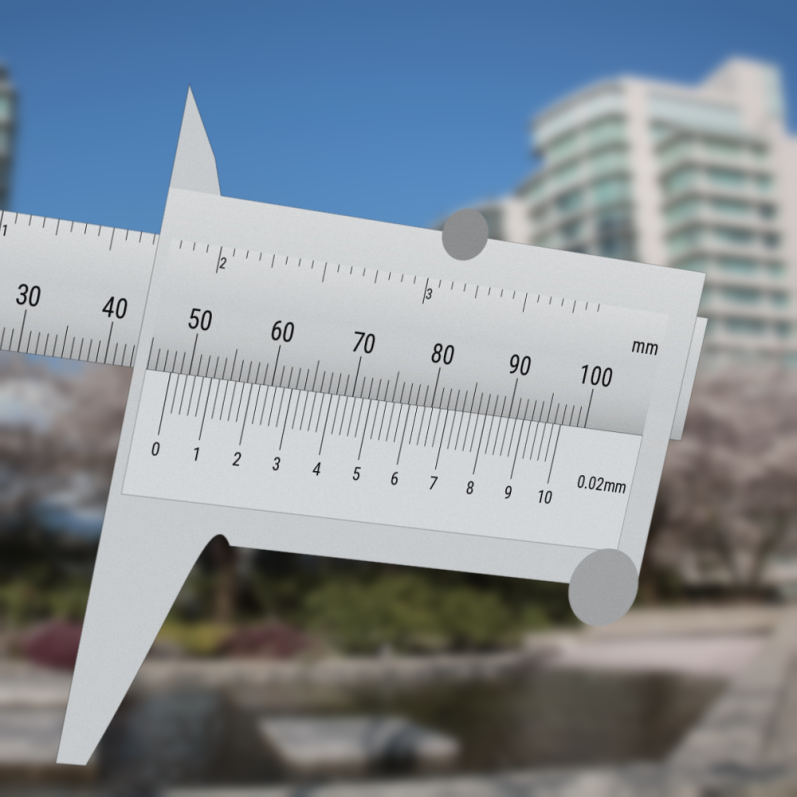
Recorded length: 47.8 mm
